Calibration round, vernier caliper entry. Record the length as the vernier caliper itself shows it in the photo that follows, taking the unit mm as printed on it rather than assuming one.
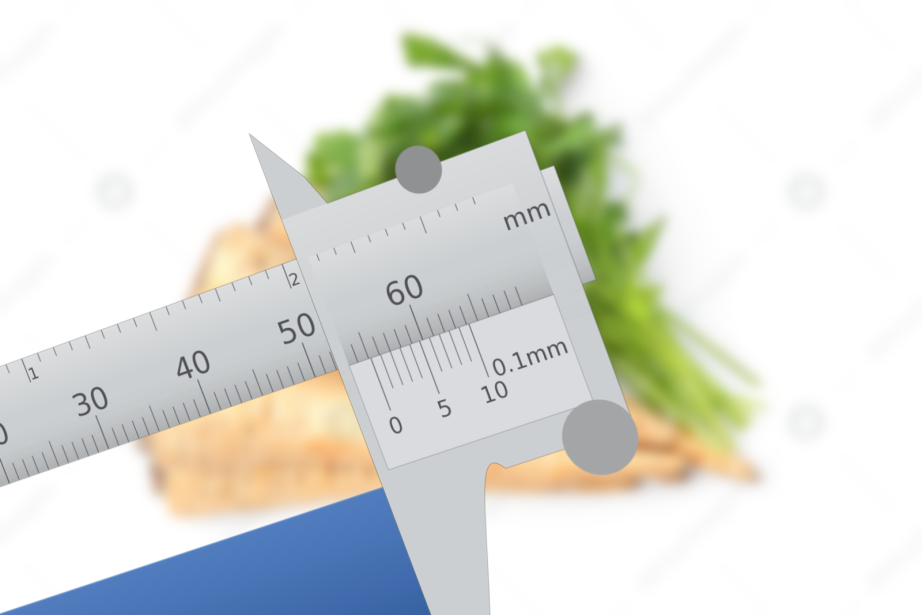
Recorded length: 55.2 mm
